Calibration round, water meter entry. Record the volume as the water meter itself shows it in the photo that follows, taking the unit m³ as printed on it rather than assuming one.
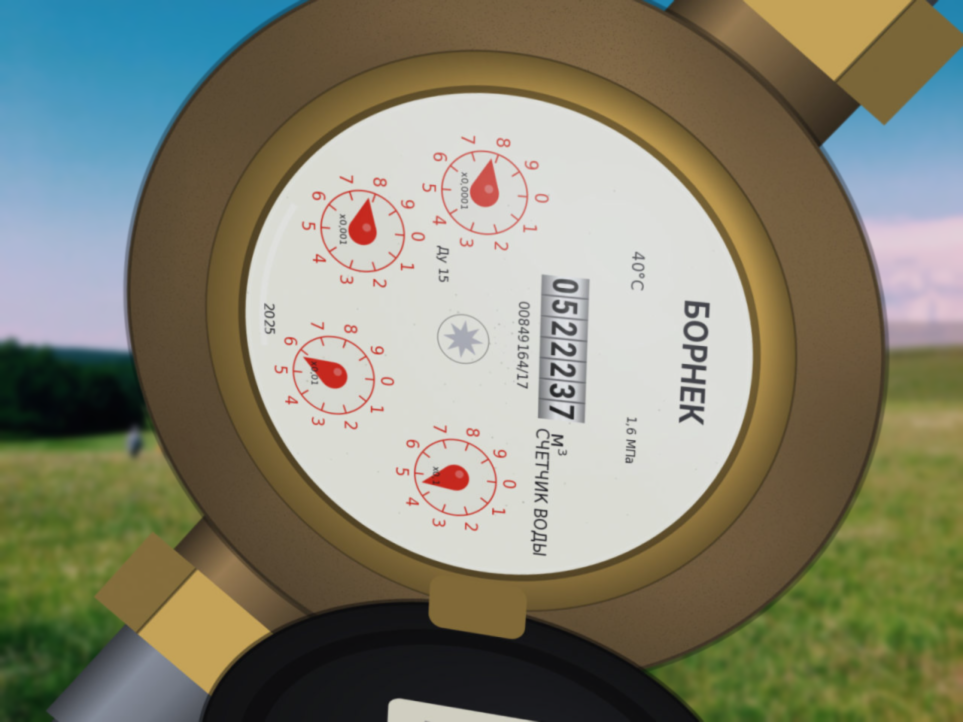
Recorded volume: 522237.4577 m³
